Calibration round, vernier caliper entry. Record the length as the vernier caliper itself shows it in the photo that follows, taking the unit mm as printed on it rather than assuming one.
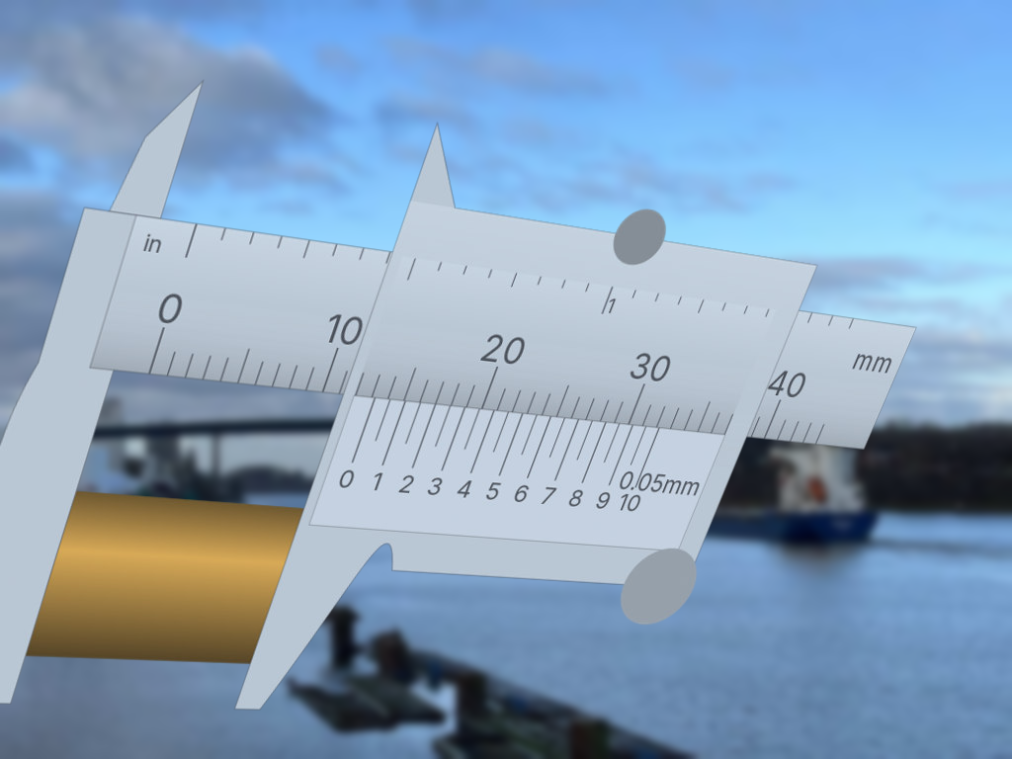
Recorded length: 13.2 mm
